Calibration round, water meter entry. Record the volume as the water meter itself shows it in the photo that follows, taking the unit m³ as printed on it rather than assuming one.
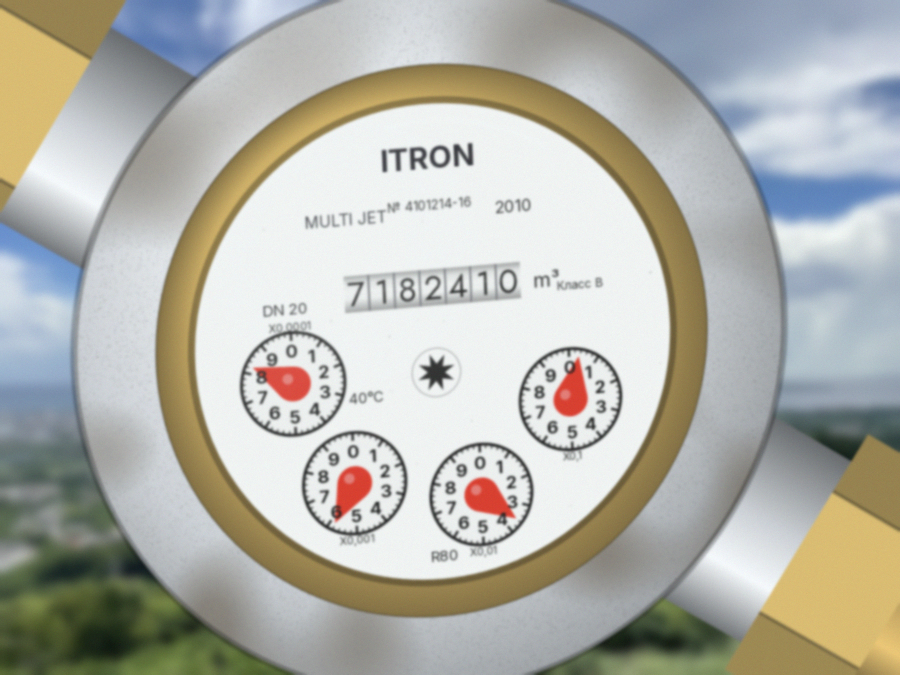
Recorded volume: 7182410.0358 m³
